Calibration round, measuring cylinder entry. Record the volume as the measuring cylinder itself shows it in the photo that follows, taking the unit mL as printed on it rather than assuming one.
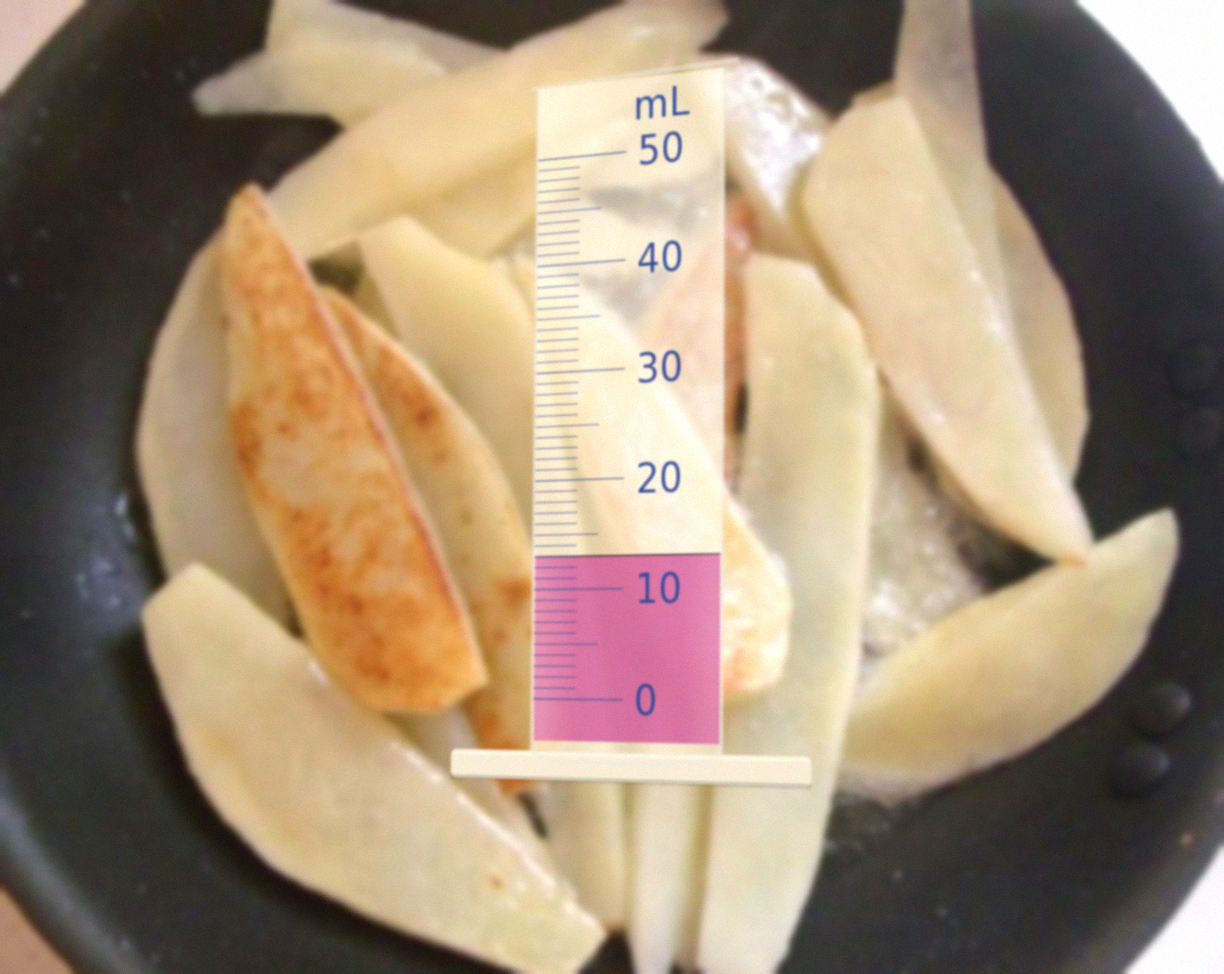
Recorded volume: 13 mL
